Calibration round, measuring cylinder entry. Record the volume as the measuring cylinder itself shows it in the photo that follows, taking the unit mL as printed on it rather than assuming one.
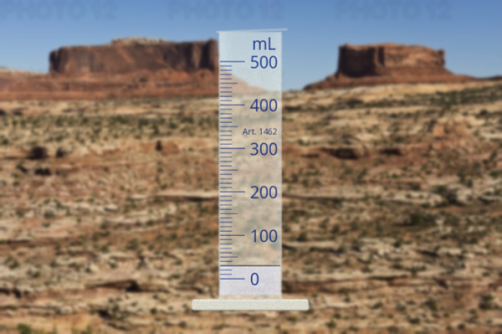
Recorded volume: 30 mL
